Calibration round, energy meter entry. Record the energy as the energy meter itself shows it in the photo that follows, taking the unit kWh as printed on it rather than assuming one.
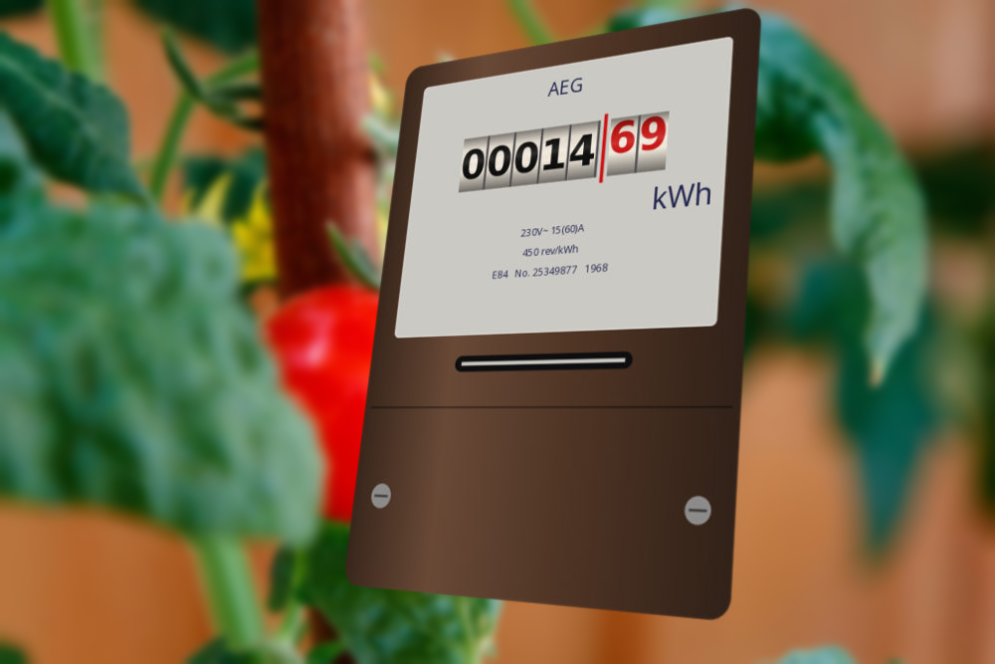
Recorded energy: 14.69 kWh
